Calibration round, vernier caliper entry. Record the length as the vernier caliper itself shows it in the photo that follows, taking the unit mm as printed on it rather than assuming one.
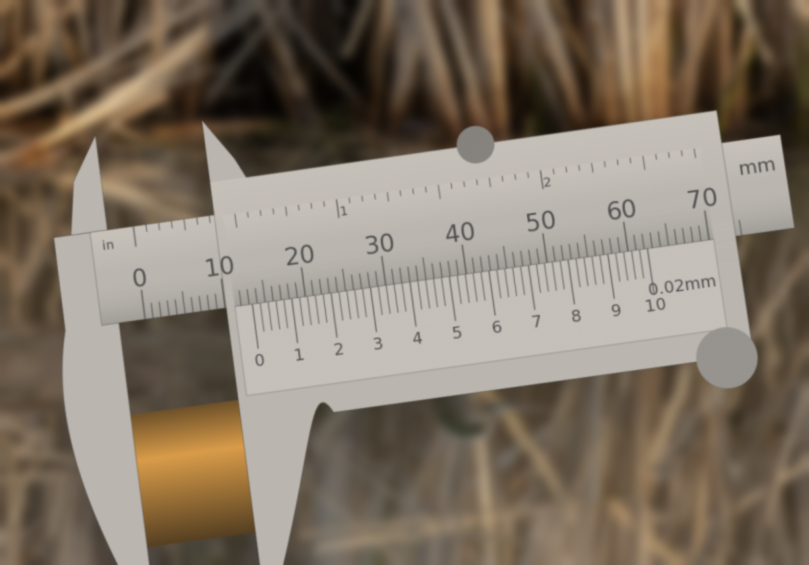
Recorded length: 13.4 mm
